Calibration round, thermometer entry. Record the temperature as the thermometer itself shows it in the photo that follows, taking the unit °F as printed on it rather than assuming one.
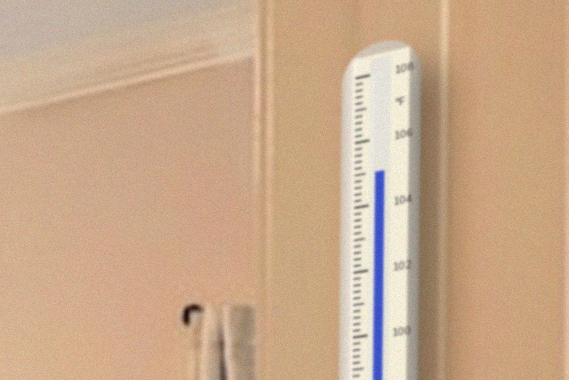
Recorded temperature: 105 °F
